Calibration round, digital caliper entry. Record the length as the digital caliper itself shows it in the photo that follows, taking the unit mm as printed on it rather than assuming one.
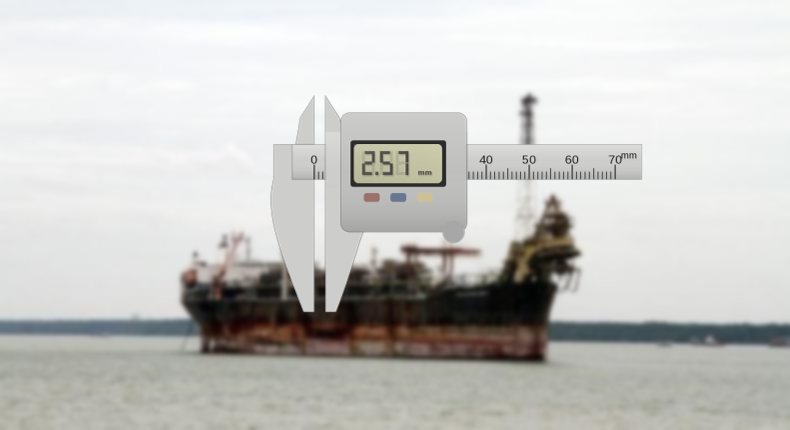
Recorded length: 2.57 mm
